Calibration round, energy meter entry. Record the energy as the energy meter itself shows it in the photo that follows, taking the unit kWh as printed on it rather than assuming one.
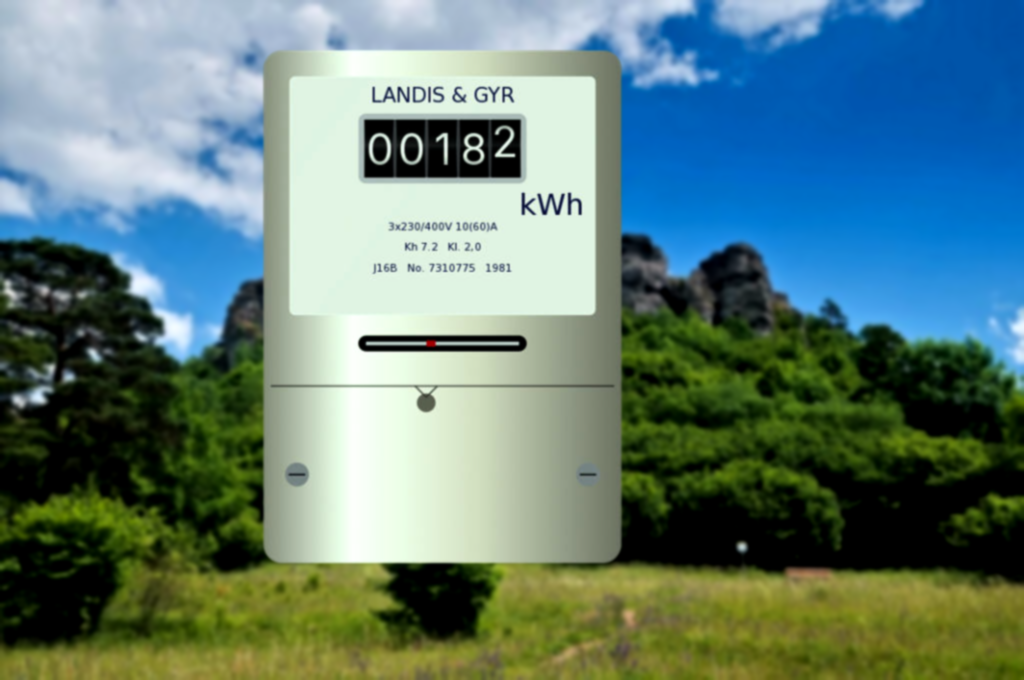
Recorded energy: 182 kWh
